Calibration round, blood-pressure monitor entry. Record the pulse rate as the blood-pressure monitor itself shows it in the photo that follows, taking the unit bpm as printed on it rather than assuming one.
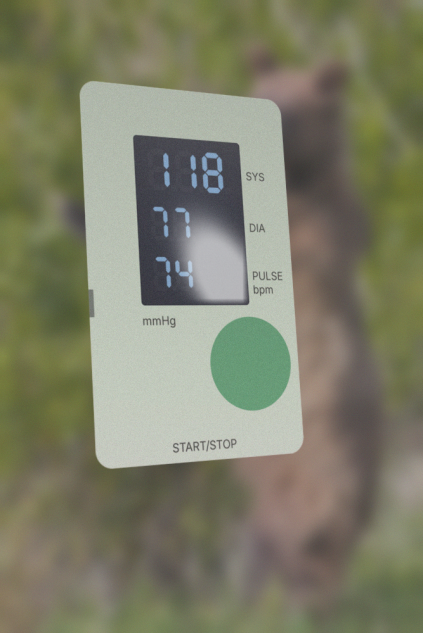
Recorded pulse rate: 74 bpm
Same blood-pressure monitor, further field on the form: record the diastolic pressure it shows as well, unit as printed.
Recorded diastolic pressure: 77 mmHg
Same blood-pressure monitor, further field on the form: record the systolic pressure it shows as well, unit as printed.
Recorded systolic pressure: 118 mmHg
